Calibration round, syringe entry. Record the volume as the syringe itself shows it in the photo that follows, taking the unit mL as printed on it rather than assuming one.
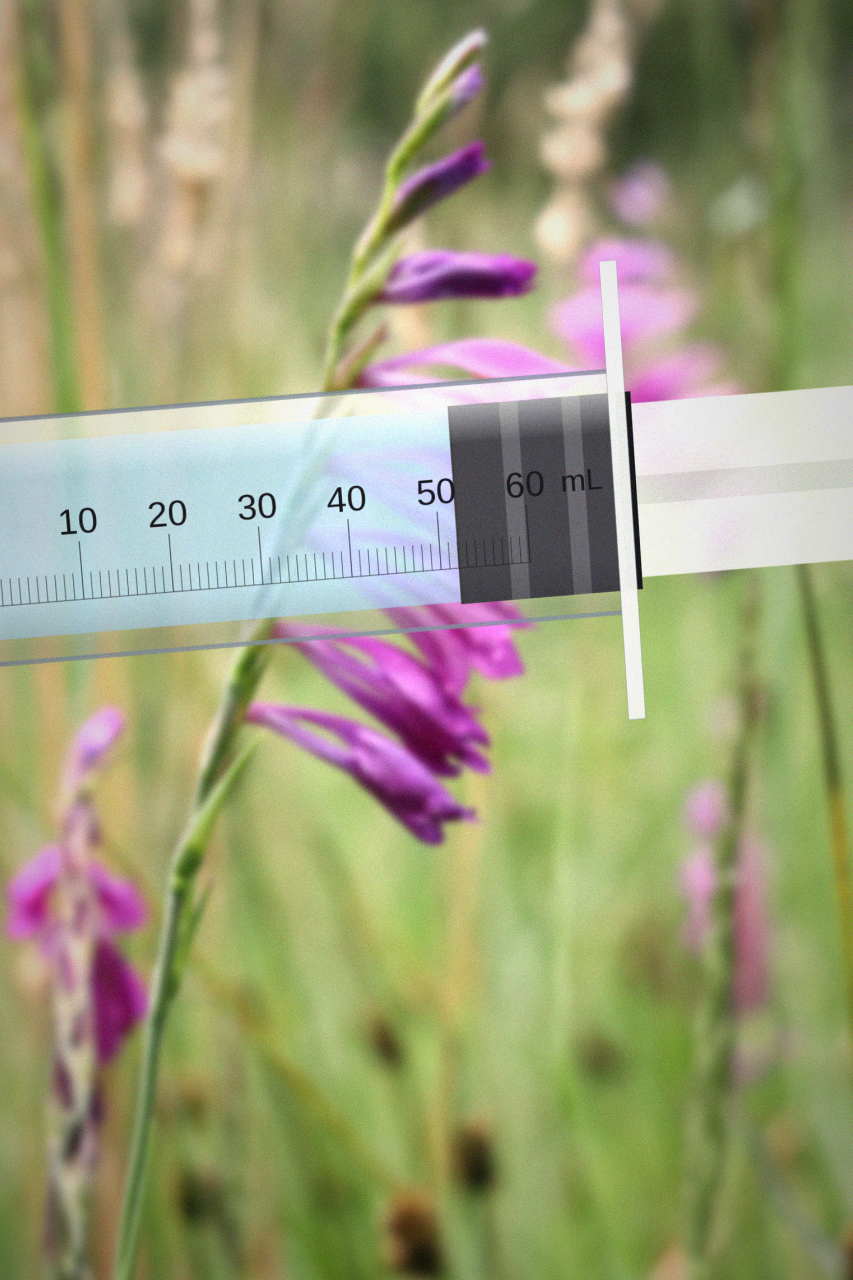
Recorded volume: 52 mL
